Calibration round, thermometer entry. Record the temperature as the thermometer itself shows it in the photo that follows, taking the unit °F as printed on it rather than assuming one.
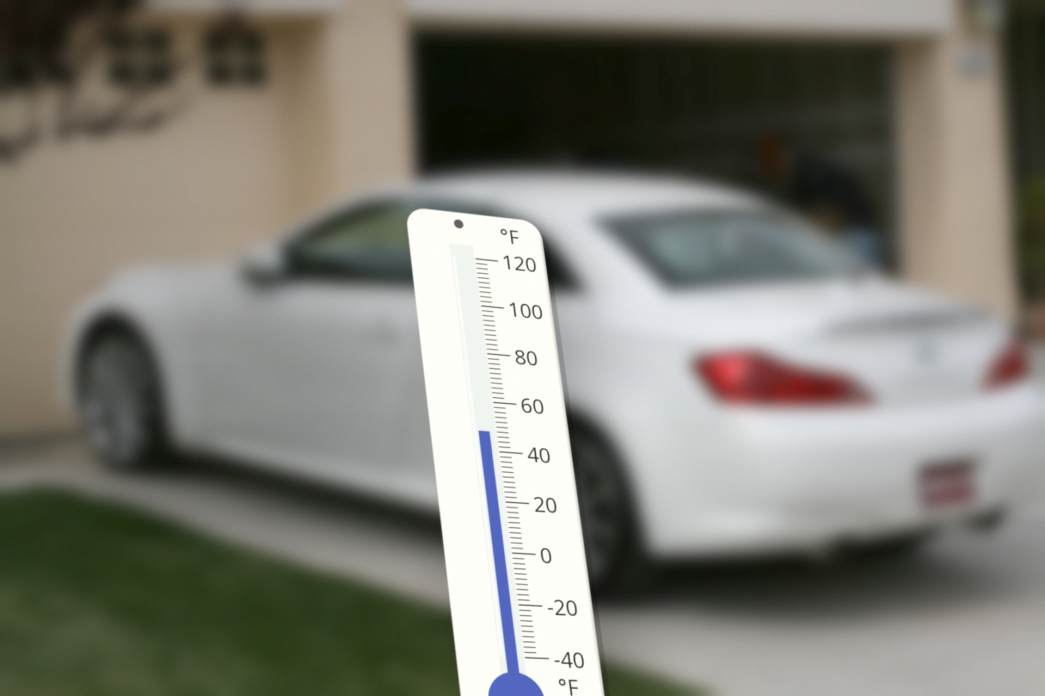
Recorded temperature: 48 °F
